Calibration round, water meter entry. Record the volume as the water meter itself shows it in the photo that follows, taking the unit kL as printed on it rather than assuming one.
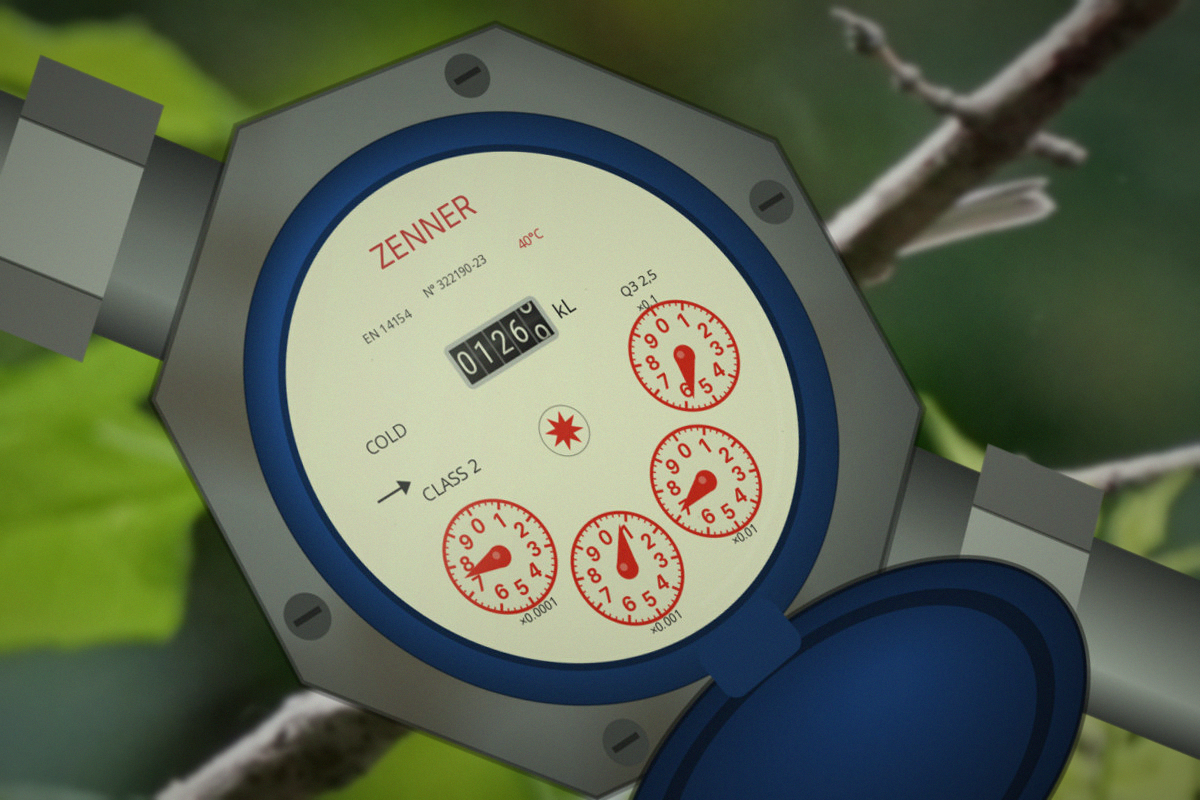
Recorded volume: 1268.5707 kL
